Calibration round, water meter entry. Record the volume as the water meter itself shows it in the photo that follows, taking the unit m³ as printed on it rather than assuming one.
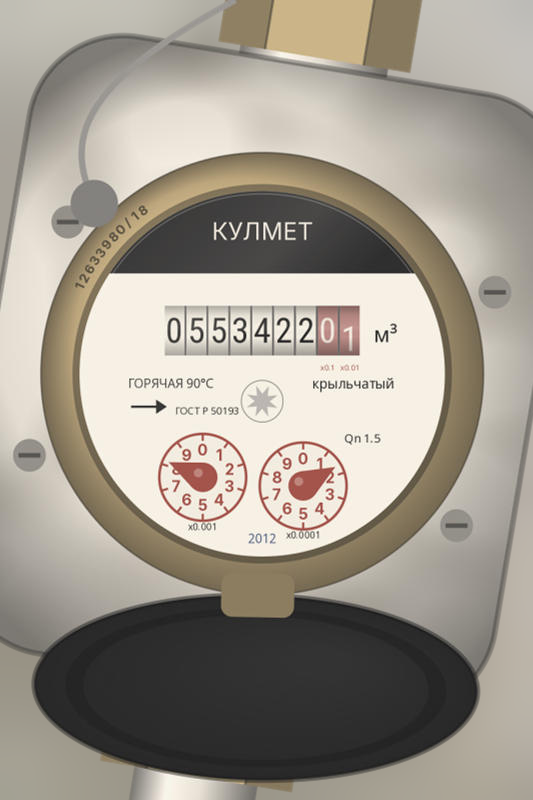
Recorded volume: 553422.0081 m³
